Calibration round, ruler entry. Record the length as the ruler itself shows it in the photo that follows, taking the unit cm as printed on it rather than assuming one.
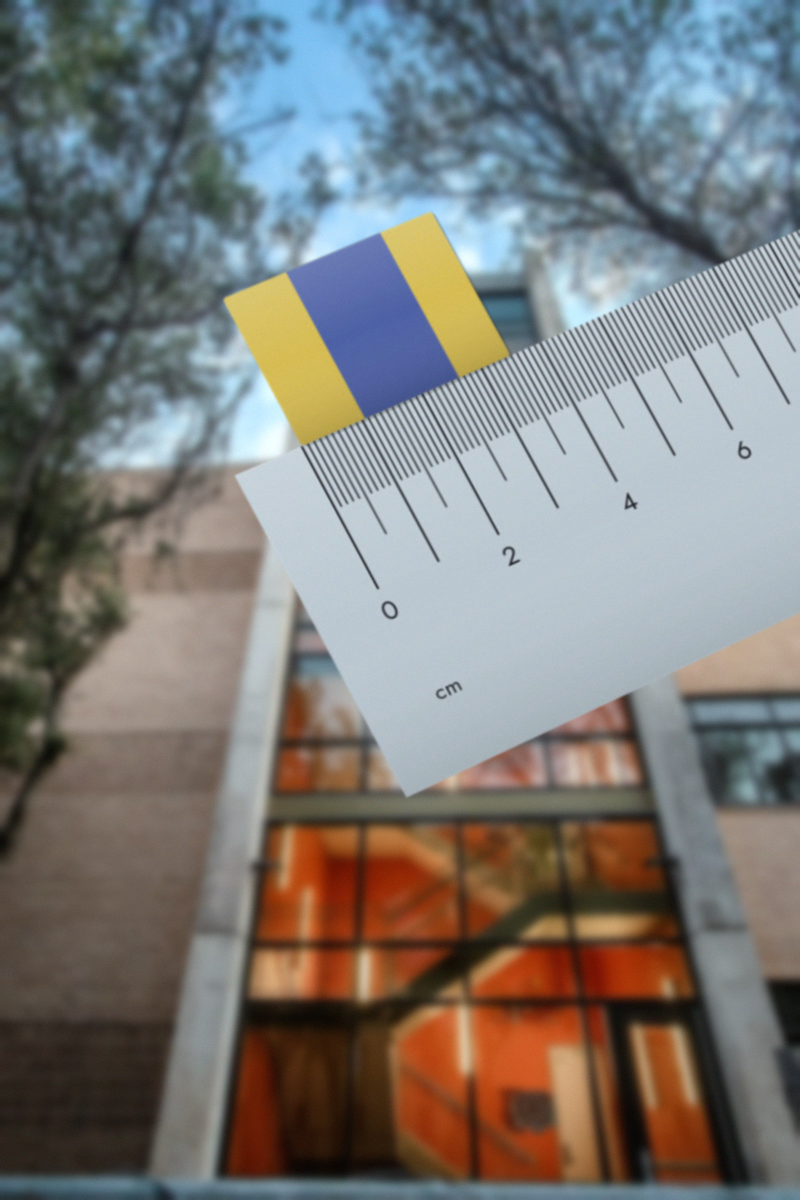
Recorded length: 3.5 cm
